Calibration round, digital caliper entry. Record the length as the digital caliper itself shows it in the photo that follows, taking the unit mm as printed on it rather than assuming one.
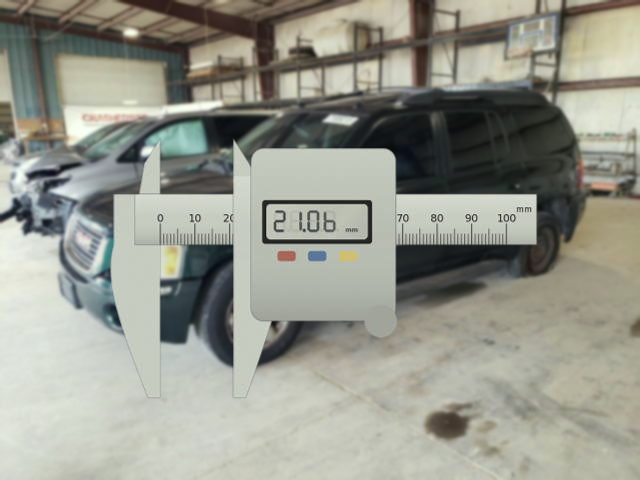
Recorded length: 21.06 mm
